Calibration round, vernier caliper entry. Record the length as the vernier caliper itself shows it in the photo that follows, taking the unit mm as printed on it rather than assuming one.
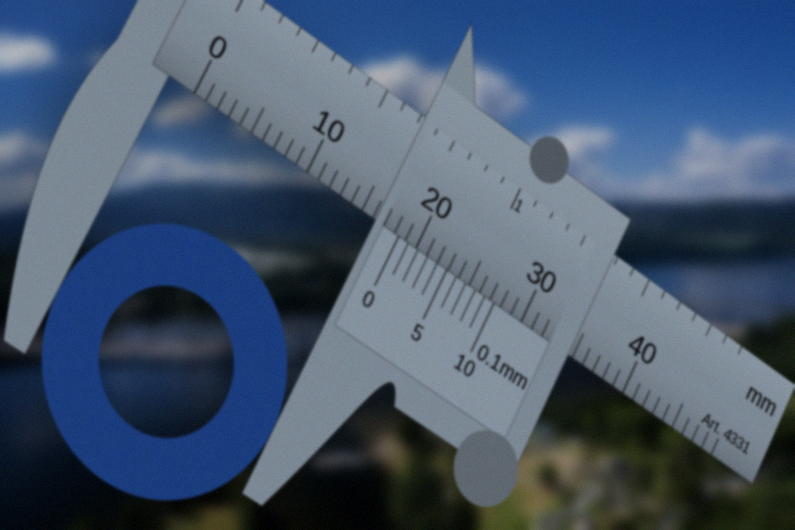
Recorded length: 18.4 mm
